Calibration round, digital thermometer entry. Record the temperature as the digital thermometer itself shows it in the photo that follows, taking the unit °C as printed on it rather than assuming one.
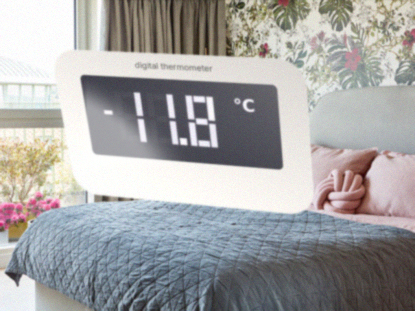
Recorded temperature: -11.8 °C
